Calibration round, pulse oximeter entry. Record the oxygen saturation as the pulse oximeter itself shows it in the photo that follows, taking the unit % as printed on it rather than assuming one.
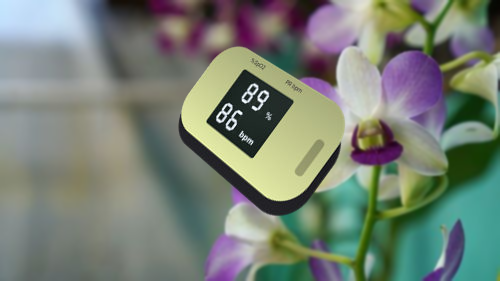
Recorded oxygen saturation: 89 %
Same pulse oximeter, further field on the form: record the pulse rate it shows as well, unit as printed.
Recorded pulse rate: 86 bpm
